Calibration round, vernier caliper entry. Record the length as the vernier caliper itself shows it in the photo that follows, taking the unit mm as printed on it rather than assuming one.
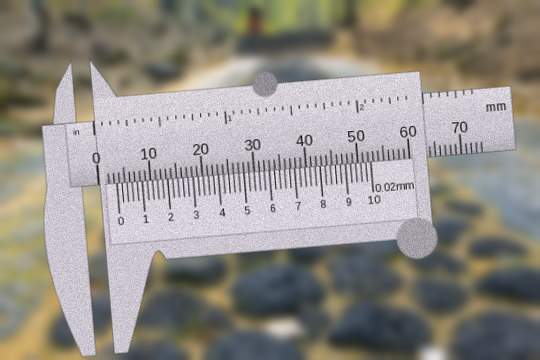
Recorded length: 3.5 mm
